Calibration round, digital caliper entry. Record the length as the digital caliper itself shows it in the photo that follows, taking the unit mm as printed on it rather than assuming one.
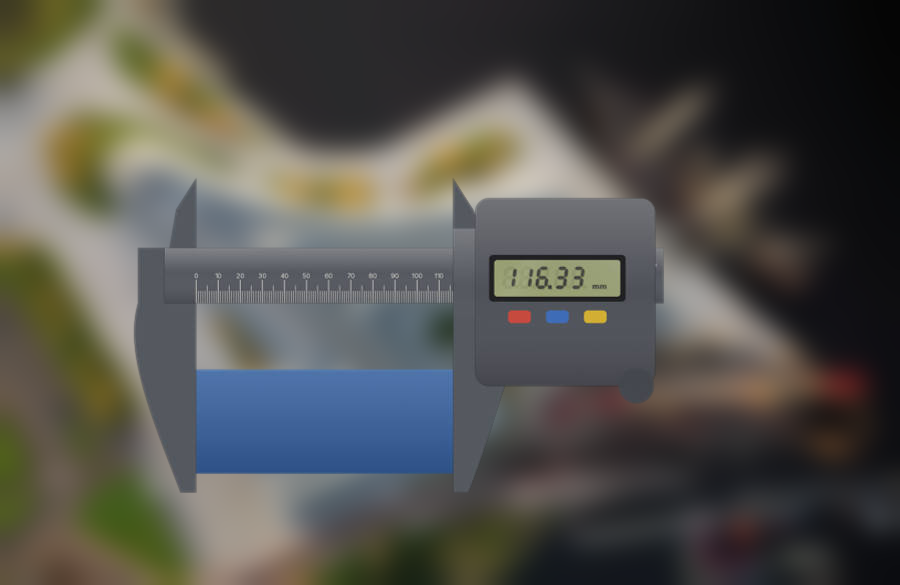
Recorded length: 116.33 mm
